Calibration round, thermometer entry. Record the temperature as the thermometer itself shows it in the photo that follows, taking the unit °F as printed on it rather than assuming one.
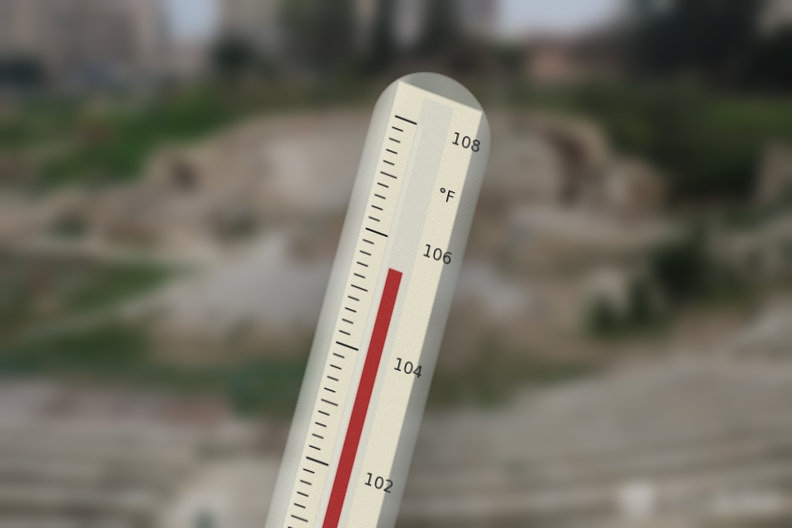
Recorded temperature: 105.5 °F
